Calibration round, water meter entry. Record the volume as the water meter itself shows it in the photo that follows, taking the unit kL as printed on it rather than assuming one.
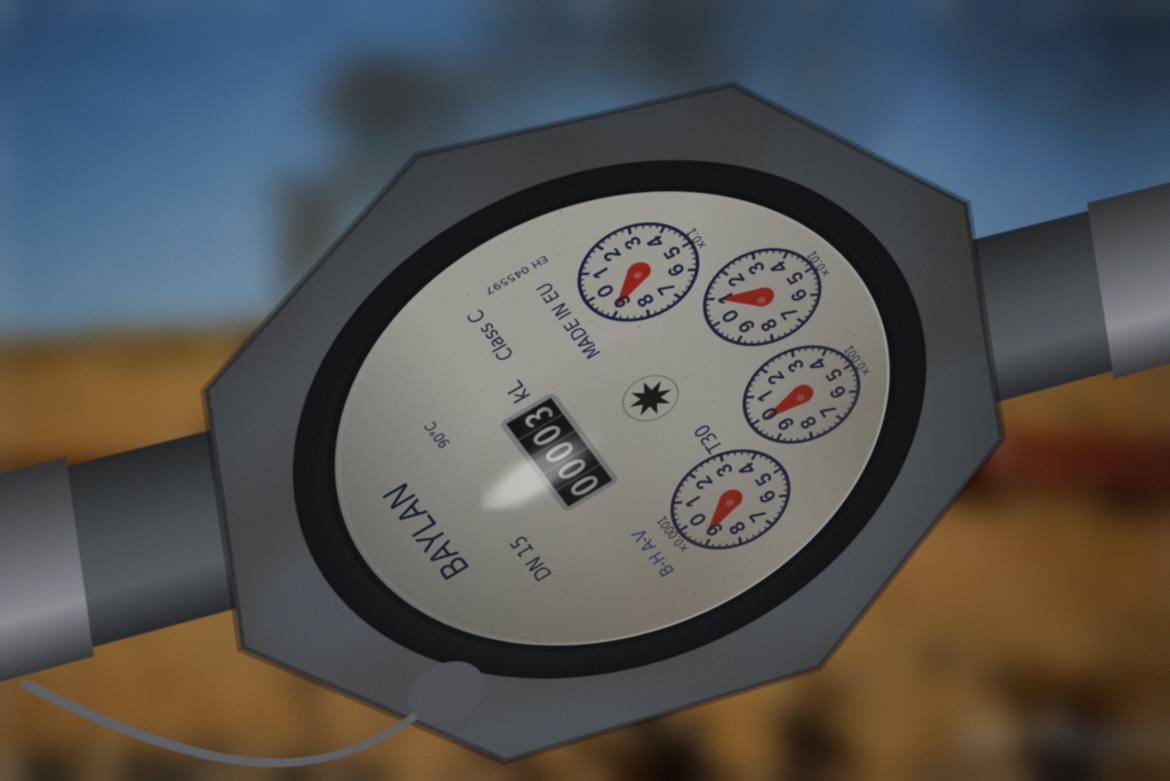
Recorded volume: 2.9099 kL
